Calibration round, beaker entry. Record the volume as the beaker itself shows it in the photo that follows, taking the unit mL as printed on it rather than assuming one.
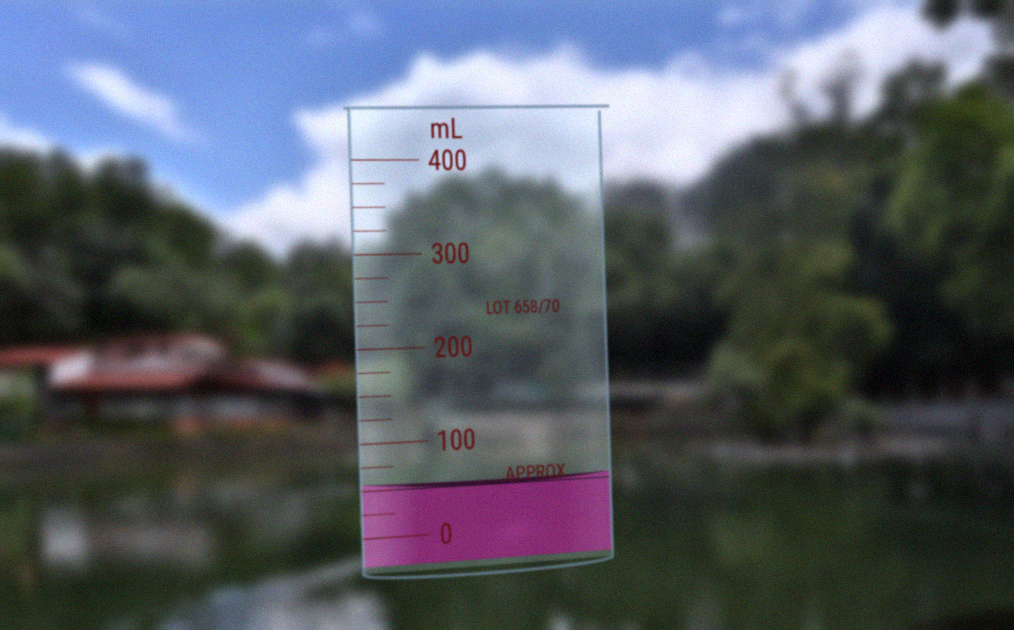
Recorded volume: 50 mL
